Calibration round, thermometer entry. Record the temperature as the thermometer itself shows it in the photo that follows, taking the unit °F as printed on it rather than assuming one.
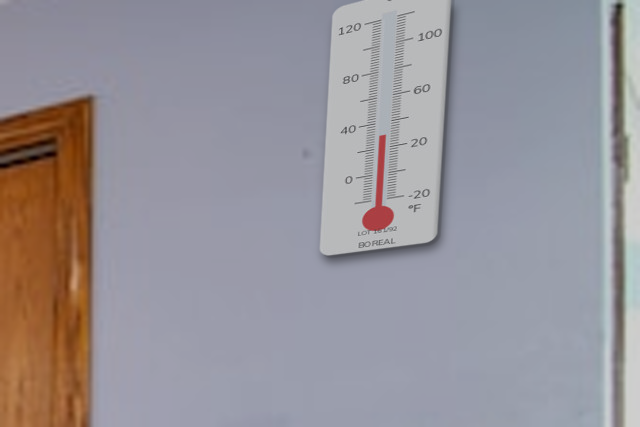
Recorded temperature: 30 °F
